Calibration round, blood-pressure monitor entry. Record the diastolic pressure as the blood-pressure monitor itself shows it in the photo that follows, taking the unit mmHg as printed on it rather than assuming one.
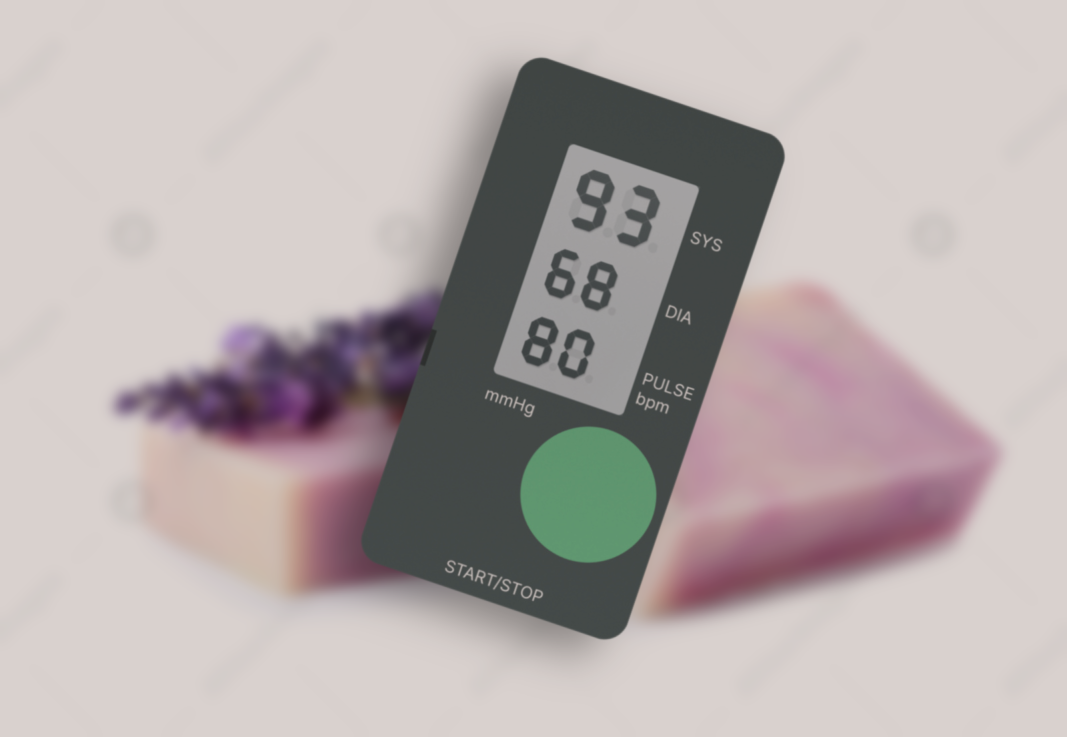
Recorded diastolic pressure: 68 mmHg
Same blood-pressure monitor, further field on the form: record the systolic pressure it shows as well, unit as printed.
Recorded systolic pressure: 93 mmHg
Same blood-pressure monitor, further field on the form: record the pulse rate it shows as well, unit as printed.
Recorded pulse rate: 80 bpm
